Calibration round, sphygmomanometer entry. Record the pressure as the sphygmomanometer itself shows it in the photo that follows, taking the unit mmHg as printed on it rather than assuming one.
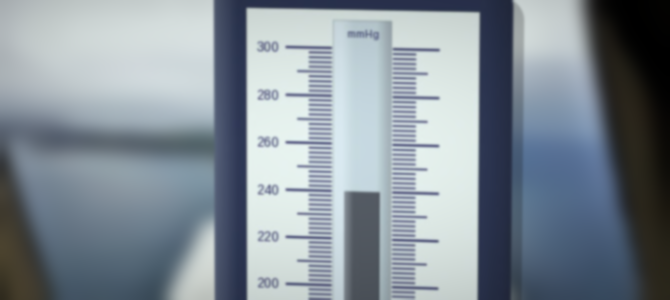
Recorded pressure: 240 mmHg
